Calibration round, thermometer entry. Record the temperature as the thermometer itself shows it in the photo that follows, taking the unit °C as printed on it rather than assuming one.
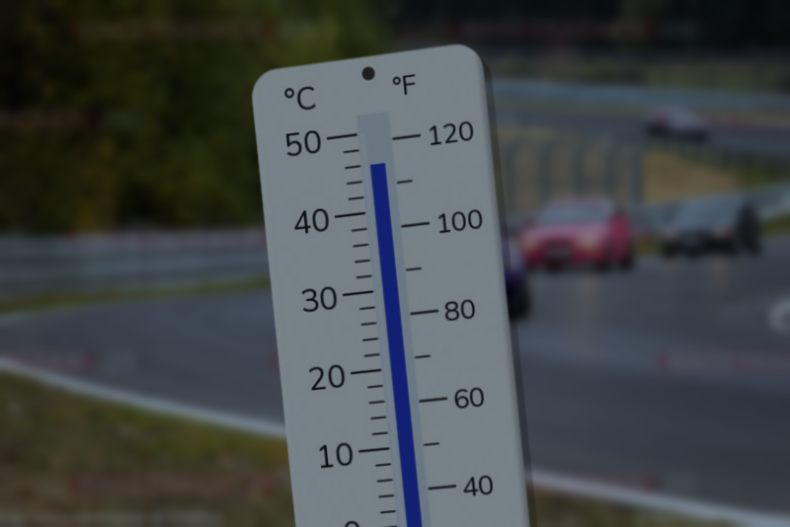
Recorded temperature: 46 °C
